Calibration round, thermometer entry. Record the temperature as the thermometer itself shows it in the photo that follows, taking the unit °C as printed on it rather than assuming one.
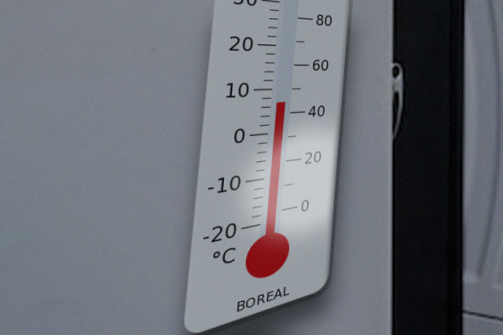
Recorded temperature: 7 °C
